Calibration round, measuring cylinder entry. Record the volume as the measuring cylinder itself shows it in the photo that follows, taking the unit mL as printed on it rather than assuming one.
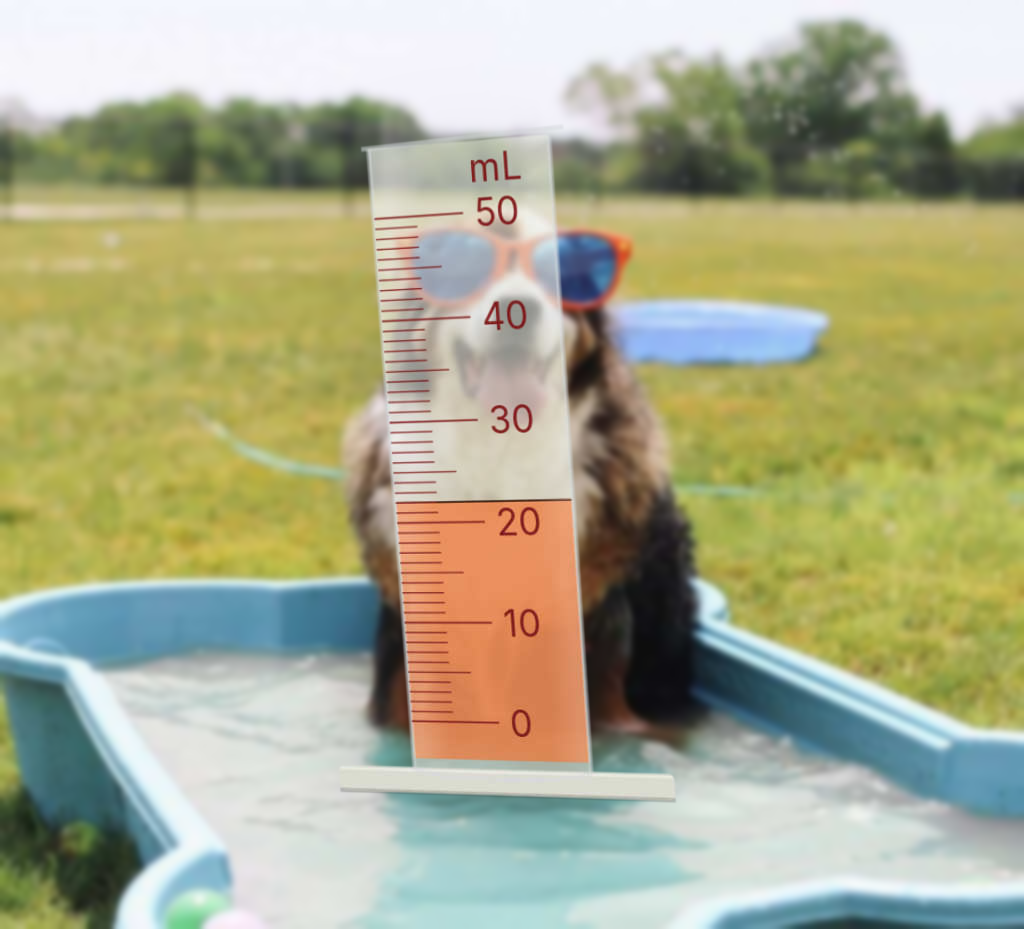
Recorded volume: 22 mL
